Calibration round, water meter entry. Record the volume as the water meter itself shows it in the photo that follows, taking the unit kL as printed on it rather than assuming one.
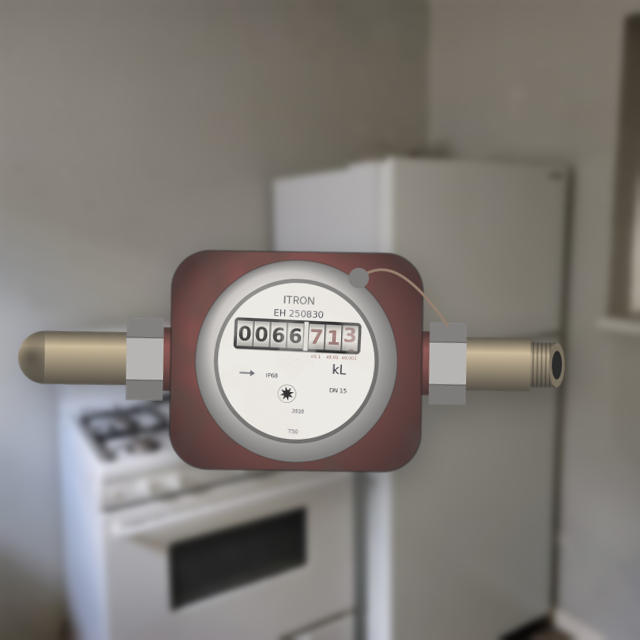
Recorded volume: 66.713 kL
